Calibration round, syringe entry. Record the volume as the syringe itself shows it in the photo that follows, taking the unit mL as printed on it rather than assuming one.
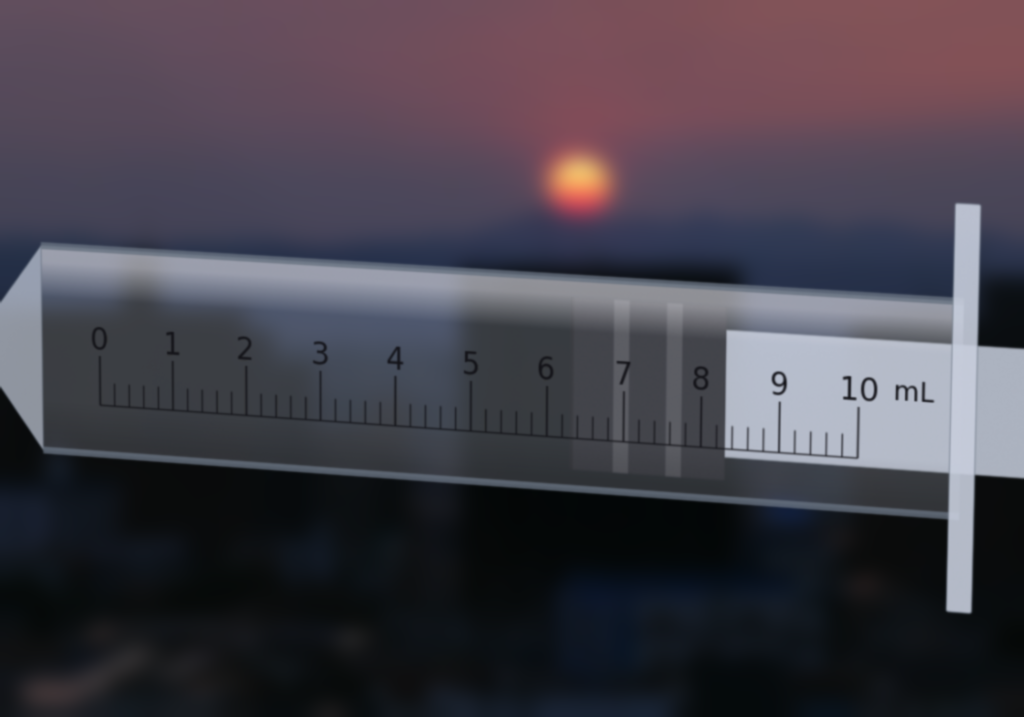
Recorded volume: 6.3 mL
